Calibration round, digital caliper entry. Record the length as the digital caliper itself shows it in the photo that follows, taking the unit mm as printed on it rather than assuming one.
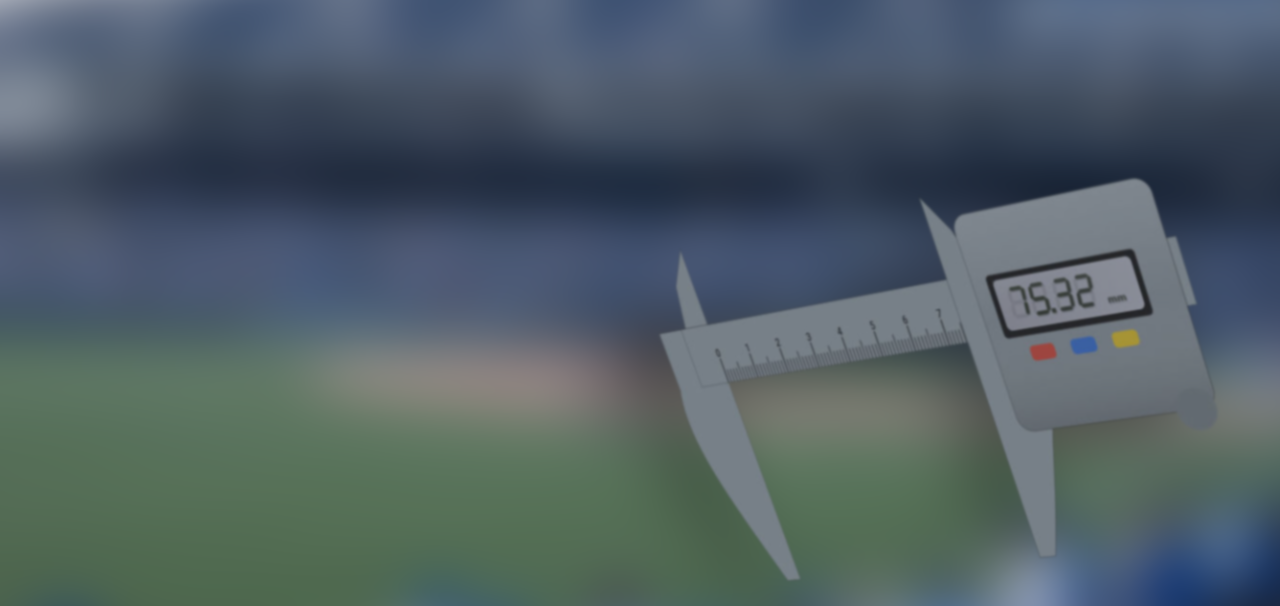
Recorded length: 75.32 mm
